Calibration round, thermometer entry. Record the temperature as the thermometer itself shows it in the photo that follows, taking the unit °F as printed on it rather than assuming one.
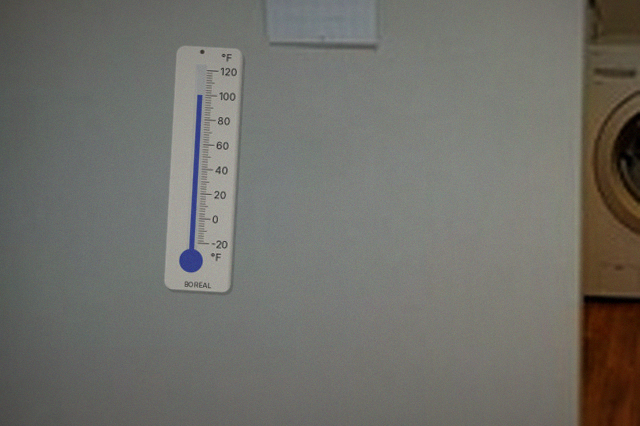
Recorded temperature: 100 °F
